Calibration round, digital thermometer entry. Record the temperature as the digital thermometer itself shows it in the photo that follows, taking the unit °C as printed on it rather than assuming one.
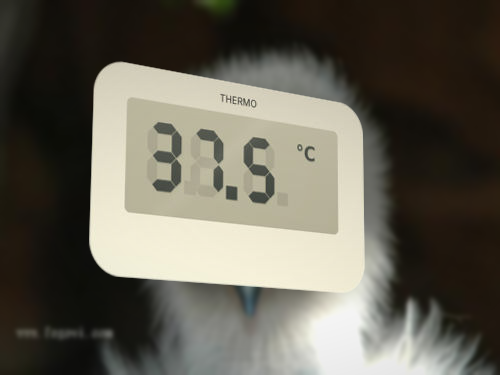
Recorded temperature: 37.5 °C
